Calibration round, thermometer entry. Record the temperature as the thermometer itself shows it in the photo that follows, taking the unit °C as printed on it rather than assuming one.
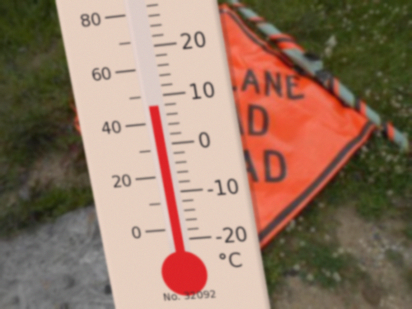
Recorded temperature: 8 °C
